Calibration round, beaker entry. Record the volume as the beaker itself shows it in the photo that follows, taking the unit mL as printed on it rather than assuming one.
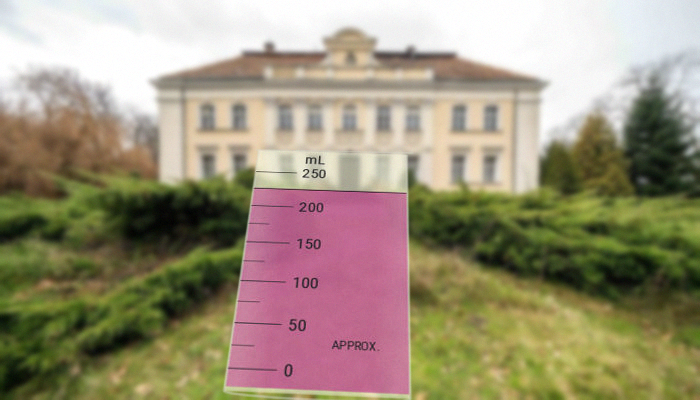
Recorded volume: 225 mL
